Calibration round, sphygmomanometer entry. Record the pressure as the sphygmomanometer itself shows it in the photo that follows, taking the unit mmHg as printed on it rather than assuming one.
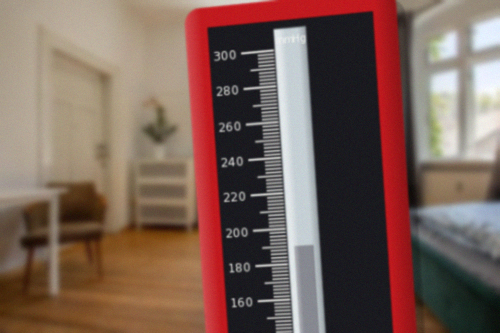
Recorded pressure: 190 mmHg
